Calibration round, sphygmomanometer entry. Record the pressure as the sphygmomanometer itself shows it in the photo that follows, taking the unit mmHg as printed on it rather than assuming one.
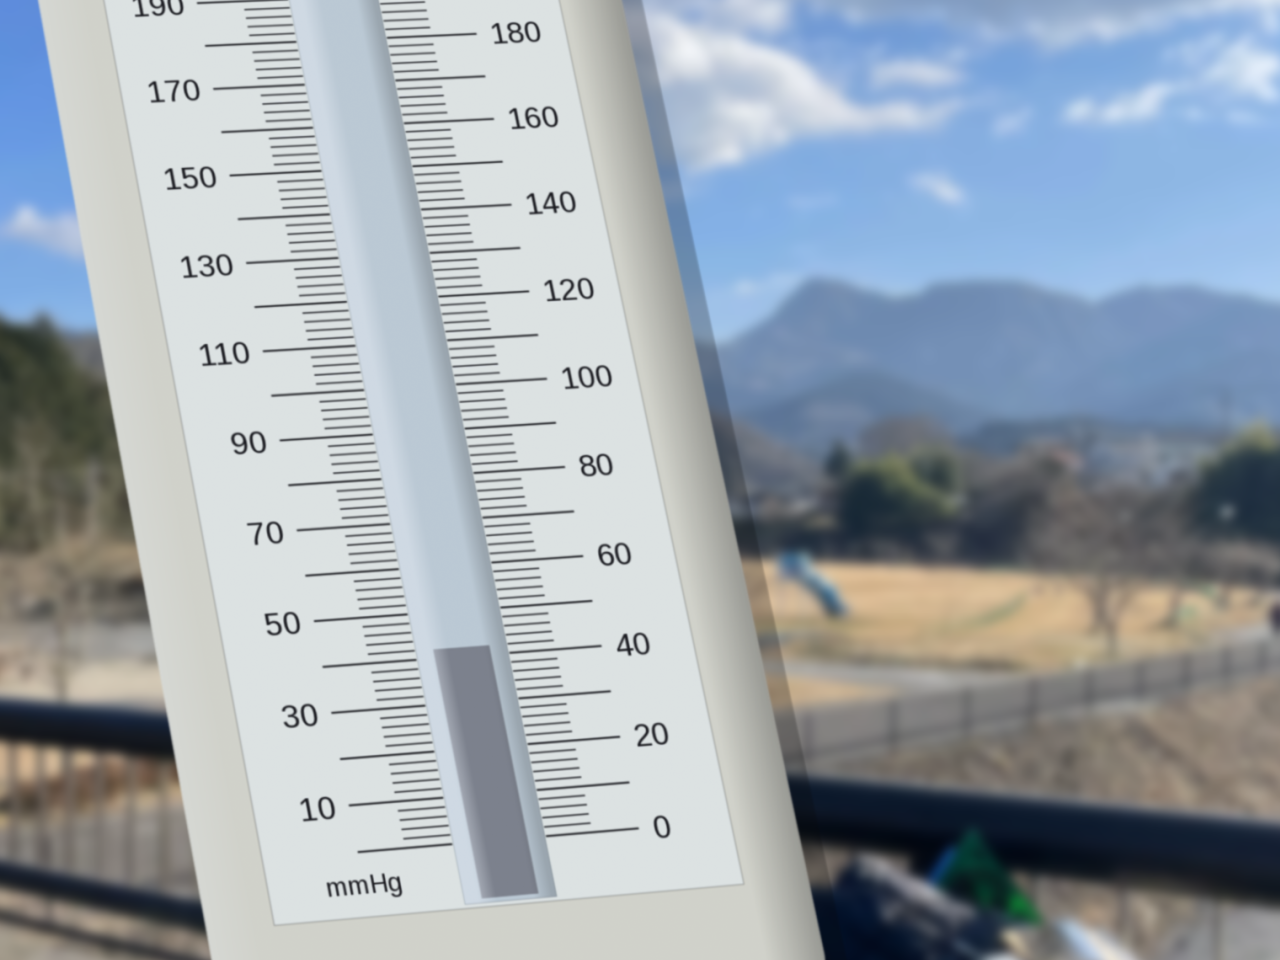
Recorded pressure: 42 mmHg
